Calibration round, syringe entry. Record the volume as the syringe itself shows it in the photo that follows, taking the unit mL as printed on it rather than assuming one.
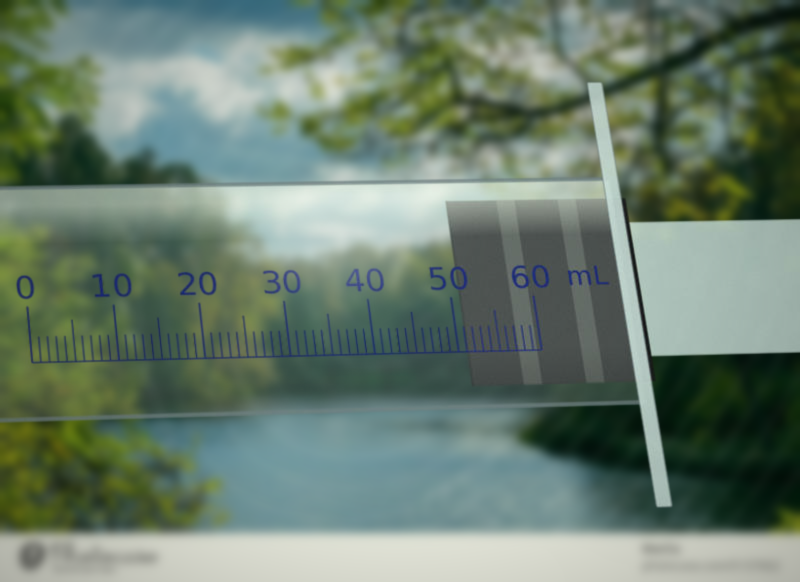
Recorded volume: 51 mL
